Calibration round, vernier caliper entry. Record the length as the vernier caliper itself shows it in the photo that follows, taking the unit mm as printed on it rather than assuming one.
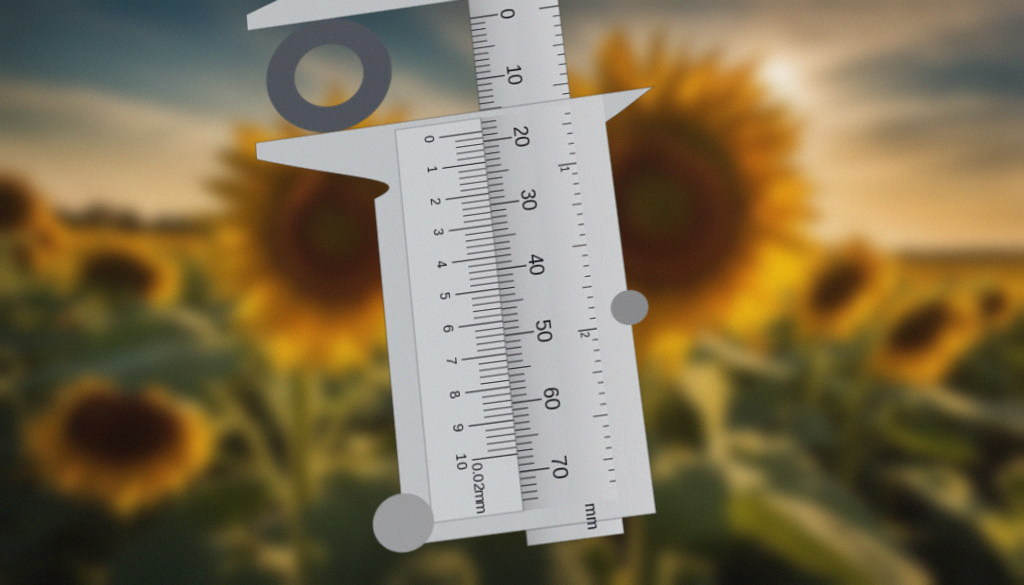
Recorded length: 18.4 mm
